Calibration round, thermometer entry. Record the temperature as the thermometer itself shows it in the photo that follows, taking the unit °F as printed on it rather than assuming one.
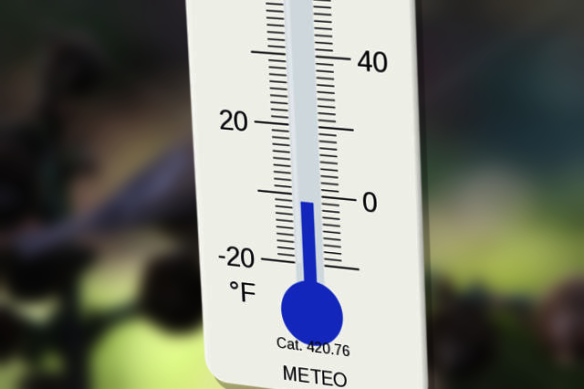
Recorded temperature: -2 °F
